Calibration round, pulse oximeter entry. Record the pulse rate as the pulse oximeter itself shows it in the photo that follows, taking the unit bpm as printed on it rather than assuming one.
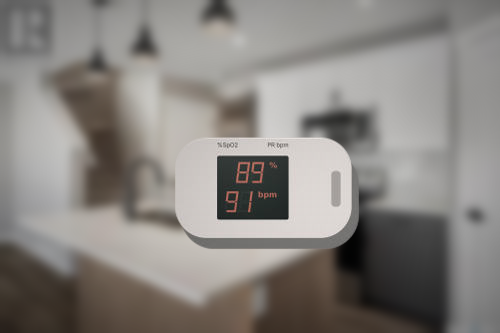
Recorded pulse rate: 91 bpm
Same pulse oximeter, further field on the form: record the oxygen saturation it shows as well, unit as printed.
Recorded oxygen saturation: 89 %
